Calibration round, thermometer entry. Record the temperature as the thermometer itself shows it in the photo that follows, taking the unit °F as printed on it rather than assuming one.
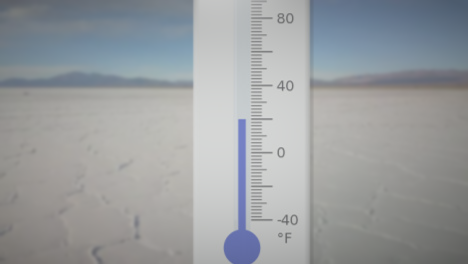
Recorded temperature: 20 °F
